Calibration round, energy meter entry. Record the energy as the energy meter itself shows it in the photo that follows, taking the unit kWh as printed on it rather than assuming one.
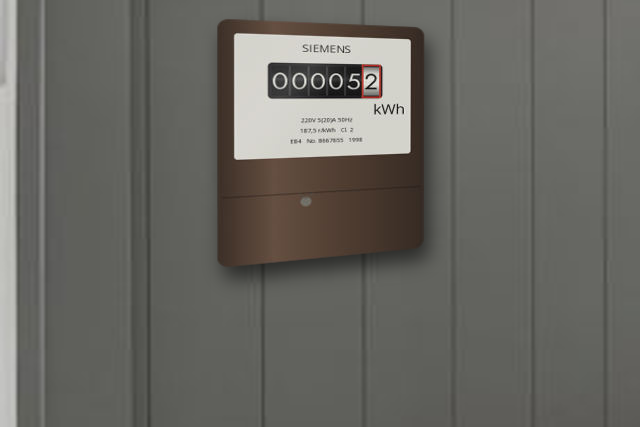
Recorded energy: 5.2 kWh
